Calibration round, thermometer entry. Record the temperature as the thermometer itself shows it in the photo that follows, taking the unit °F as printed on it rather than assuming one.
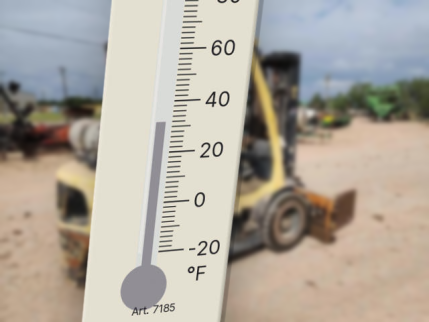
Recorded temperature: 32 °F
